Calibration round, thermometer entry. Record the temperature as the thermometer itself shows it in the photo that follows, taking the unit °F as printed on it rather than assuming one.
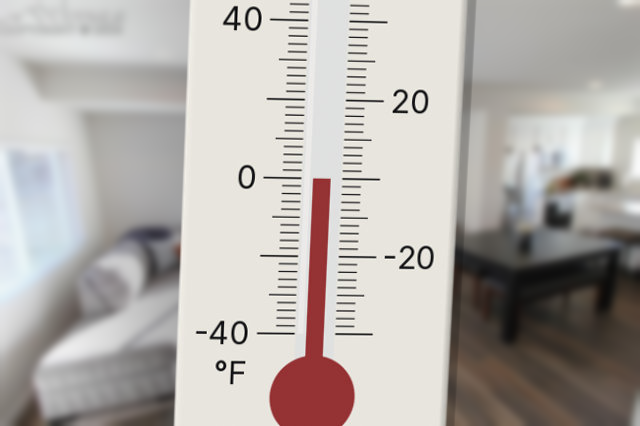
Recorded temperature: 0 °F
